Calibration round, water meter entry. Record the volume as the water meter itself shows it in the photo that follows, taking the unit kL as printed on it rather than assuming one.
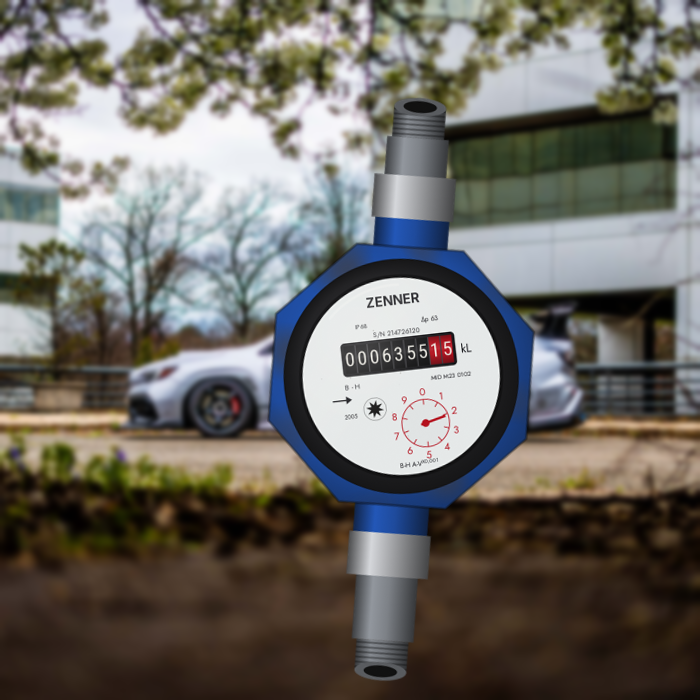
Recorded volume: 6355.152 kL
